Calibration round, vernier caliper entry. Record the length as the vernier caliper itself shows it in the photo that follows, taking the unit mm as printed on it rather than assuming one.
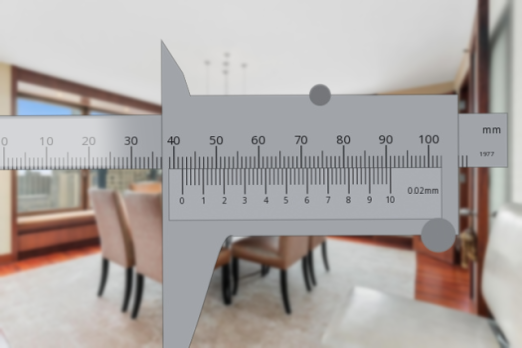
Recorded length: 42.0 mm
